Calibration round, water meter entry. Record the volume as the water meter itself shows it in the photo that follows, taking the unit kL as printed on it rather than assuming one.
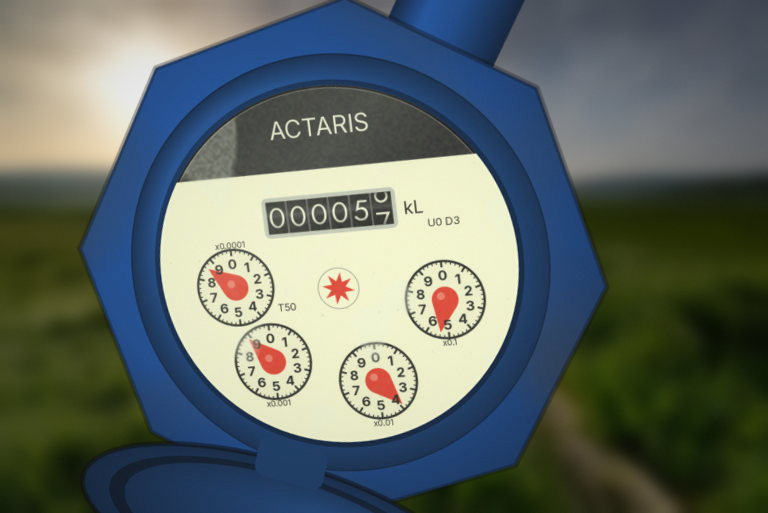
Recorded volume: 56.5388 kL
